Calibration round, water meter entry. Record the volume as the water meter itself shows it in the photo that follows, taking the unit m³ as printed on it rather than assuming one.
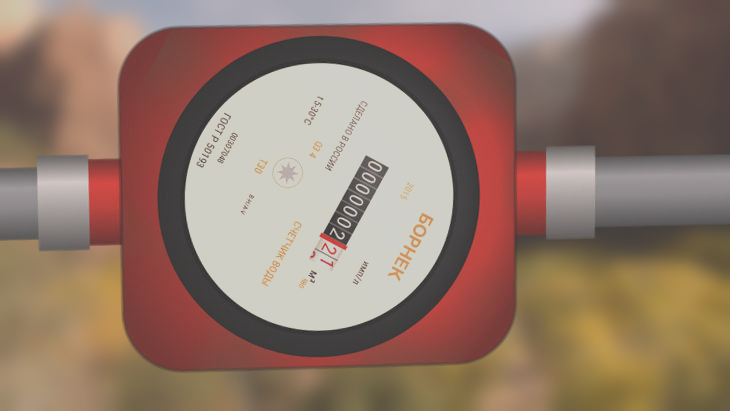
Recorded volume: 2.21 m³
